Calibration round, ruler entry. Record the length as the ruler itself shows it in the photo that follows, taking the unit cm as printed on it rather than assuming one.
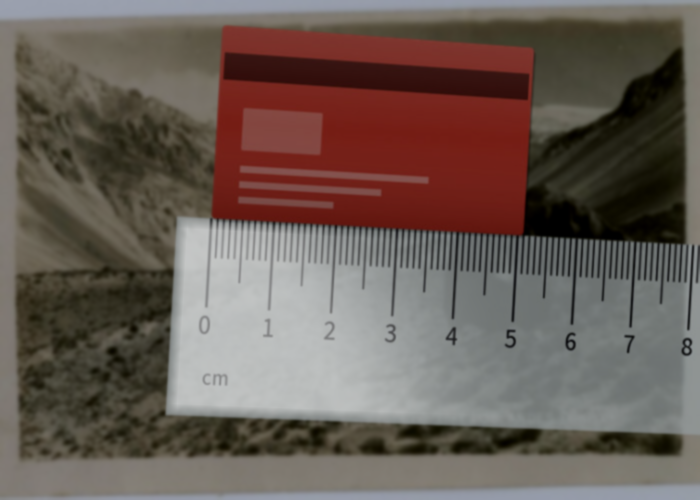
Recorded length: 5.1 cm
